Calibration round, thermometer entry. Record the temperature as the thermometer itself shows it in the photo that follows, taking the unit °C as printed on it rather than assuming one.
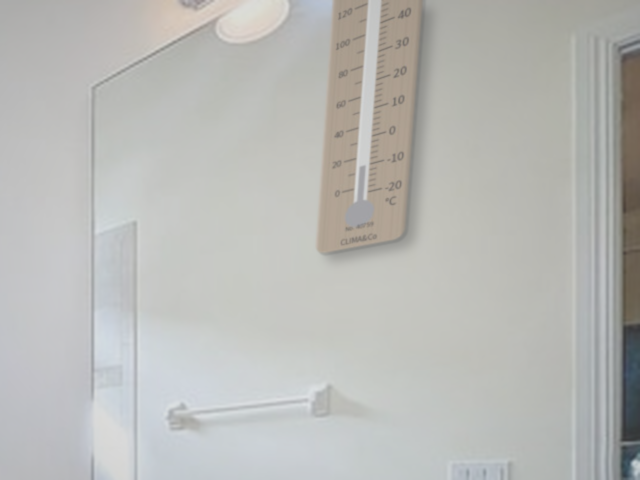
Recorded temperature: -10 °C
